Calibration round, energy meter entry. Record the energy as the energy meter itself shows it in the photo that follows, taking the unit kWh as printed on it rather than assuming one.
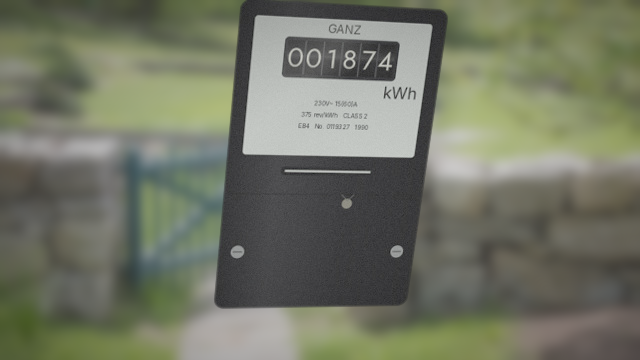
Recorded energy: 1874 kWh
